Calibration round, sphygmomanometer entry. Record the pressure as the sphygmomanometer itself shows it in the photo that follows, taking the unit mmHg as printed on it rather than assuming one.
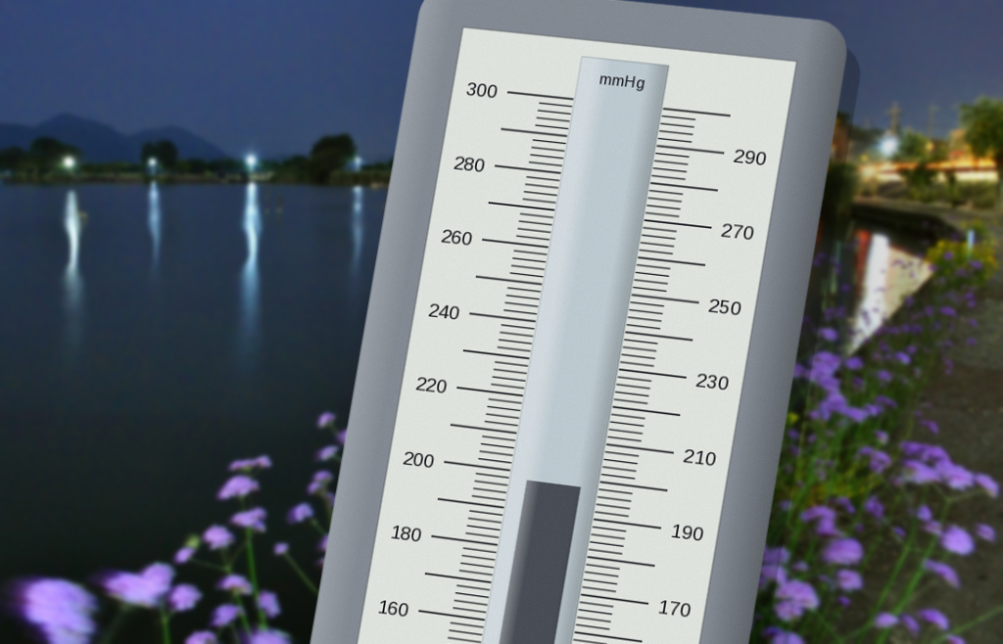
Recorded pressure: 198 mmHg
